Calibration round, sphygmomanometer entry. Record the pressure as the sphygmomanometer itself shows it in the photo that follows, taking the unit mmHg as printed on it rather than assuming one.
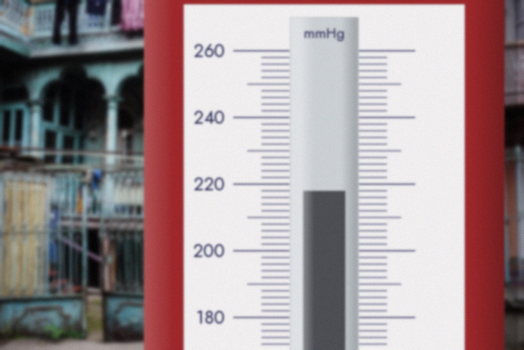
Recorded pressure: 218 mmHg
